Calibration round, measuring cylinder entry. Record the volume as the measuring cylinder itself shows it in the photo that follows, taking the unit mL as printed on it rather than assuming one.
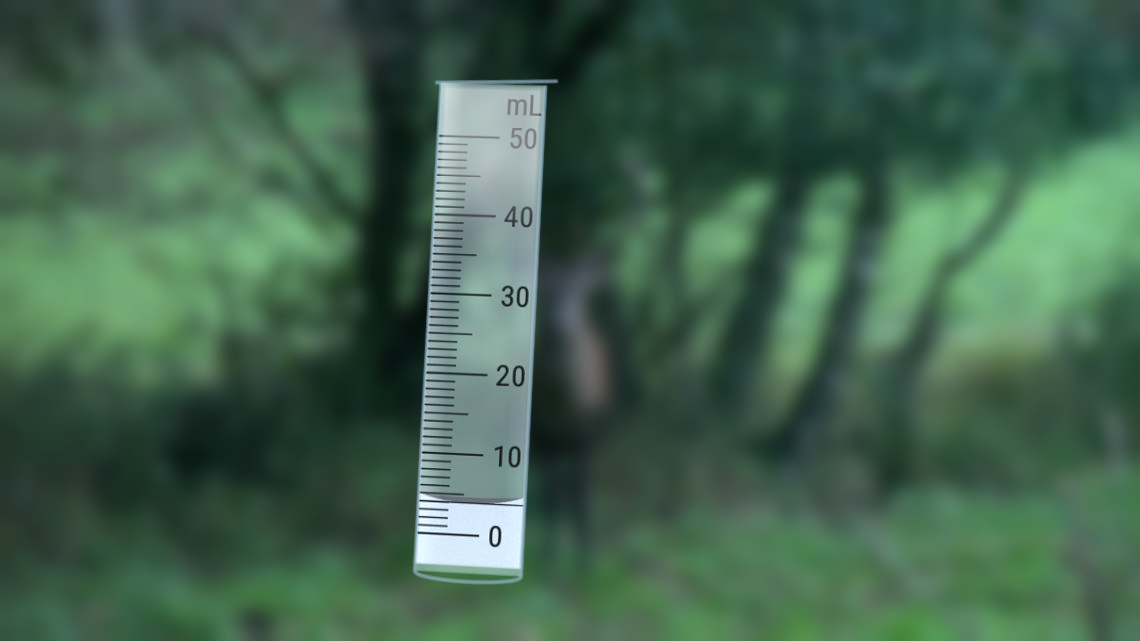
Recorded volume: 4 mL
